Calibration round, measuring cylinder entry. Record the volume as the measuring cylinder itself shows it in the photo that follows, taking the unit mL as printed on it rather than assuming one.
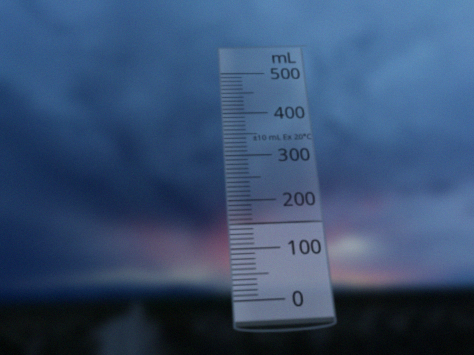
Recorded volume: 150 mL
